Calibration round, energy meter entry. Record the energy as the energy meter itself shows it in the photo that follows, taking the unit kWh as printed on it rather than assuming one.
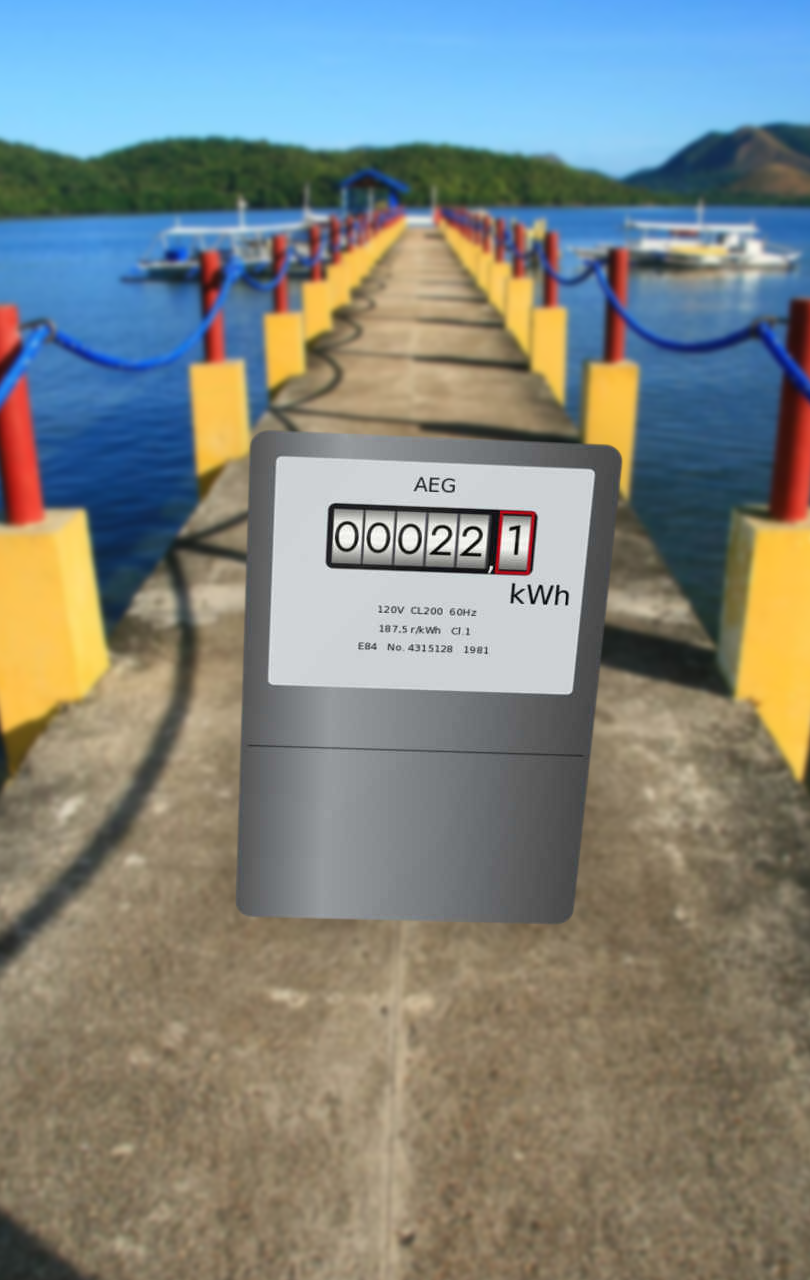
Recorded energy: 22.1 kWh
